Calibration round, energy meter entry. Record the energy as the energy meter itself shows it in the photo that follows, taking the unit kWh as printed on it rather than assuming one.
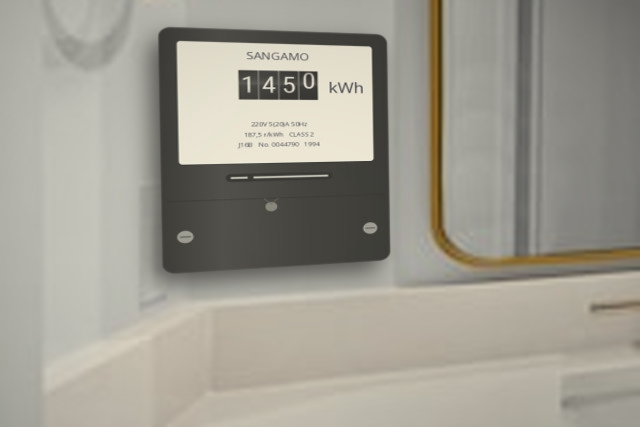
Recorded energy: 1450 kWh
